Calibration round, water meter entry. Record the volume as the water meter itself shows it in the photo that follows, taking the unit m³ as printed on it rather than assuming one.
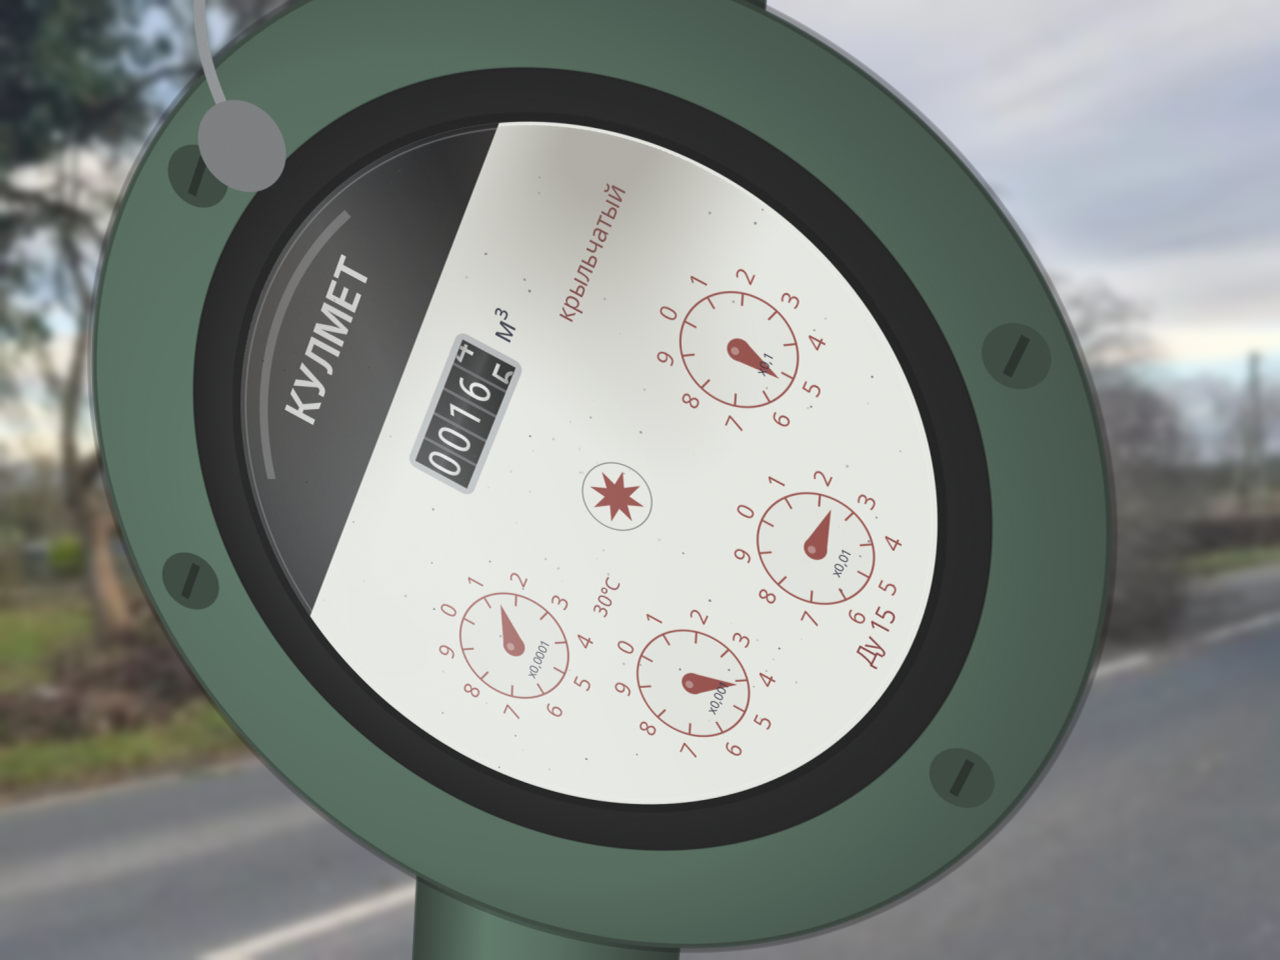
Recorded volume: 164.5241 m³
